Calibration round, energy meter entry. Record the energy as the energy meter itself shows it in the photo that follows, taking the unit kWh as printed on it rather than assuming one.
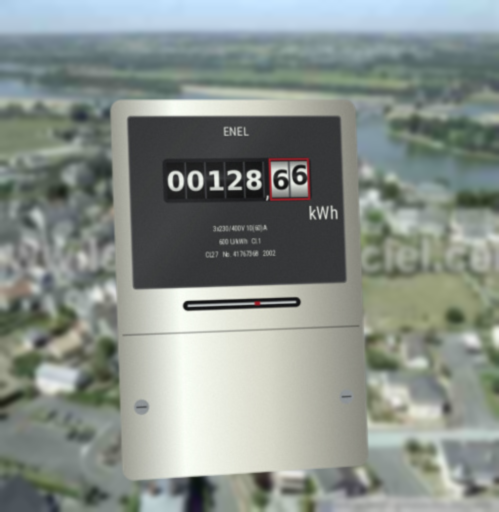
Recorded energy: 128.66 kWh
